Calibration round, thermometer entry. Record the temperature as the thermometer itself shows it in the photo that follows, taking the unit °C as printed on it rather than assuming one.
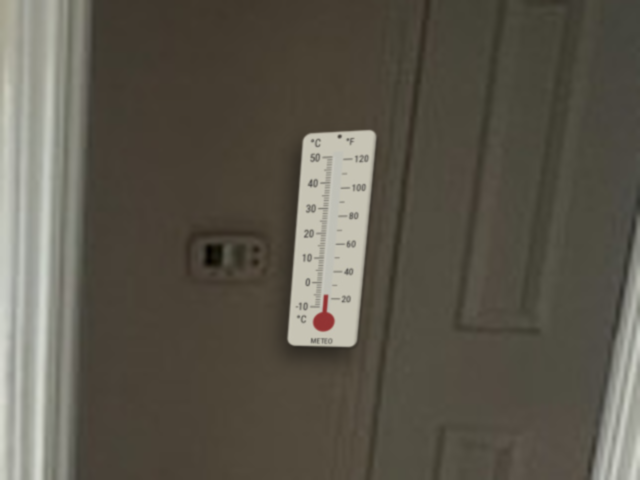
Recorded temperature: -5 °C
